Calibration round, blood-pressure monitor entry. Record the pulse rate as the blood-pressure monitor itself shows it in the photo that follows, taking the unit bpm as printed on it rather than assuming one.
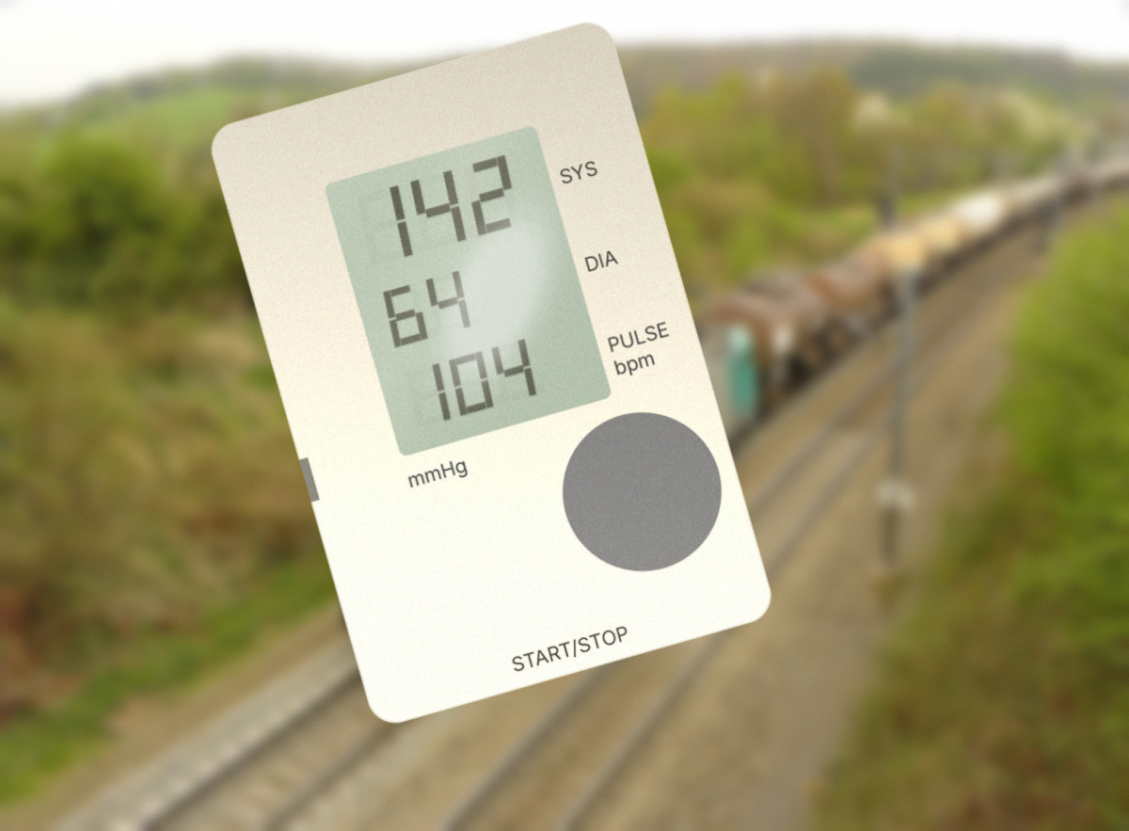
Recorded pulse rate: 104 bpm
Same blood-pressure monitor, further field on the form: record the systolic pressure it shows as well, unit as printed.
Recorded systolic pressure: 142 mmHg
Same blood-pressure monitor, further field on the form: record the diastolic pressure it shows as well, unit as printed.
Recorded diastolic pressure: 64 mmHg
